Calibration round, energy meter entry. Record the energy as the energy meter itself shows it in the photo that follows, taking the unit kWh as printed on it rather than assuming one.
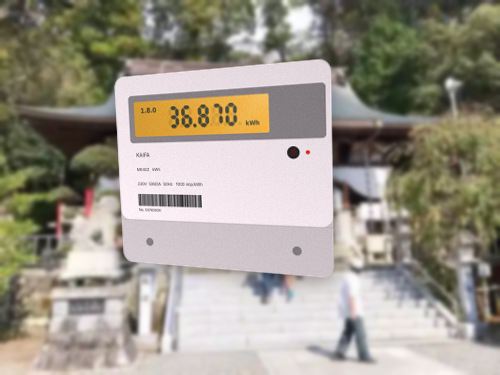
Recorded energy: 36.870 kWh
